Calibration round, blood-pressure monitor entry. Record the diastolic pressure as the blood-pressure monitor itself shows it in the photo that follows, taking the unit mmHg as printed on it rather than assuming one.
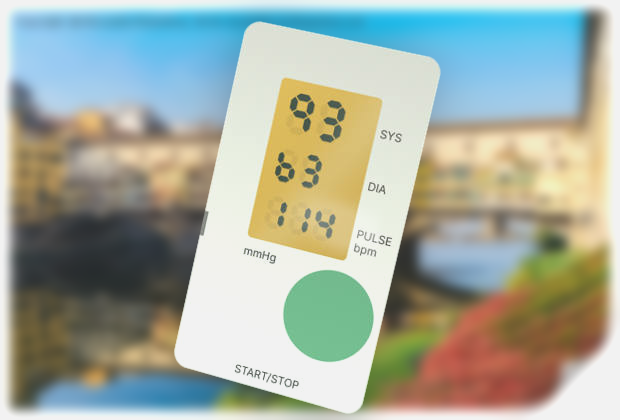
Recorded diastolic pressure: 63 mmHg
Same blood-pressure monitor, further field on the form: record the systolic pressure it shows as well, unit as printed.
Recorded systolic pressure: 93 mmHg
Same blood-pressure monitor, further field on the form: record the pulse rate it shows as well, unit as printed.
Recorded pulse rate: 114 bpm
